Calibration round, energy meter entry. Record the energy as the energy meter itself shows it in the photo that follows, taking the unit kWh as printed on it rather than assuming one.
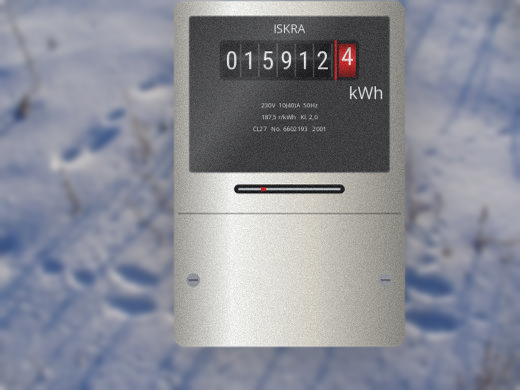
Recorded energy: 15912.4 kWh
